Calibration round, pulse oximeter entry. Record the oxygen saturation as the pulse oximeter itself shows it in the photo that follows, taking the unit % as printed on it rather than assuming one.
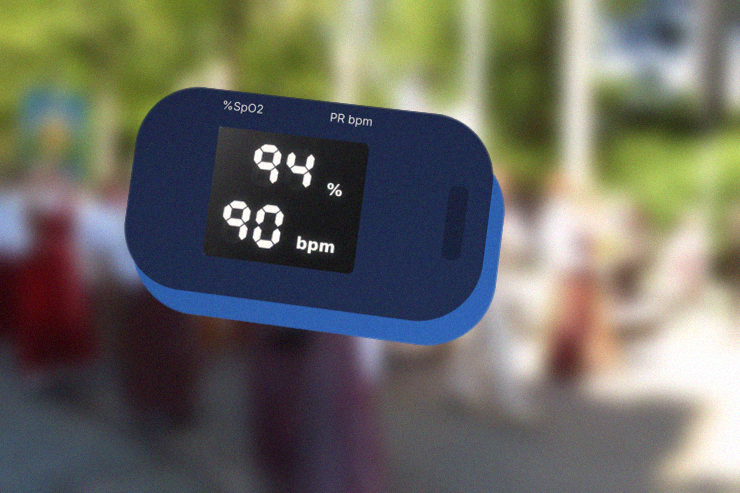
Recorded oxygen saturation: 94 %
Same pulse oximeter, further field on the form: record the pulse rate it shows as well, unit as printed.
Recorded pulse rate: 90 bpm
